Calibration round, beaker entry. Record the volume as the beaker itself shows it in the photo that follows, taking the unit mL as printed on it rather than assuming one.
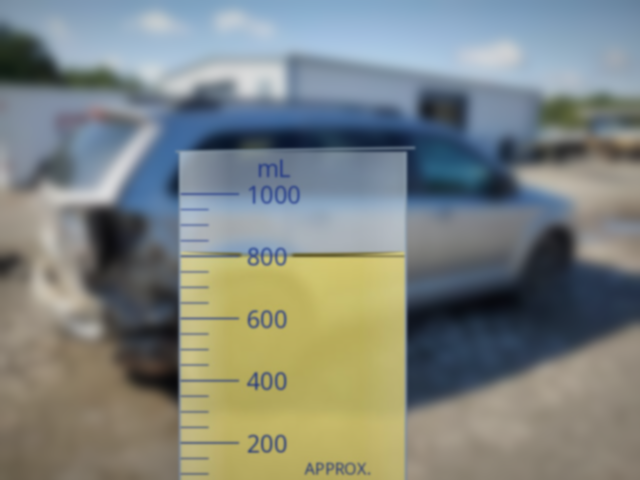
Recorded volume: 800 mL
